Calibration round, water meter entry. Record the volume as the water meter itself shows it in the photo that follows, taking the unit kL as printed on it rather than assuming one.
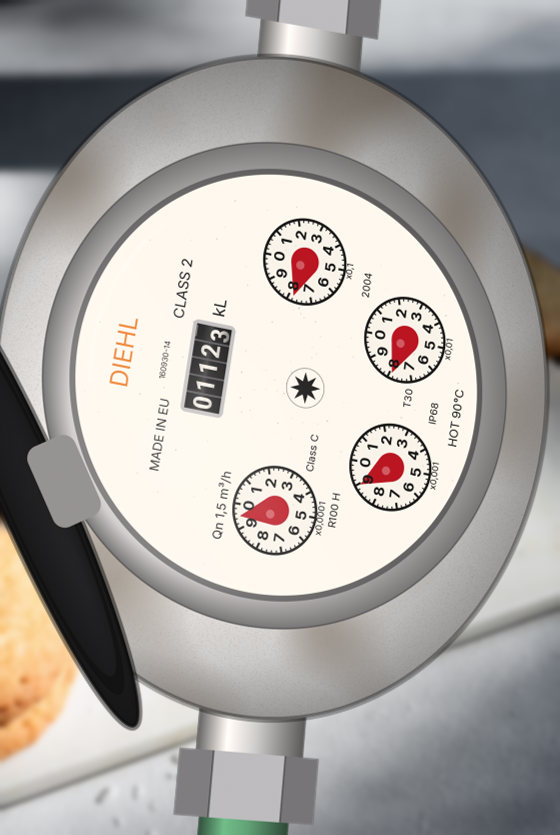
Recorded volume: 1122.7789 kL
